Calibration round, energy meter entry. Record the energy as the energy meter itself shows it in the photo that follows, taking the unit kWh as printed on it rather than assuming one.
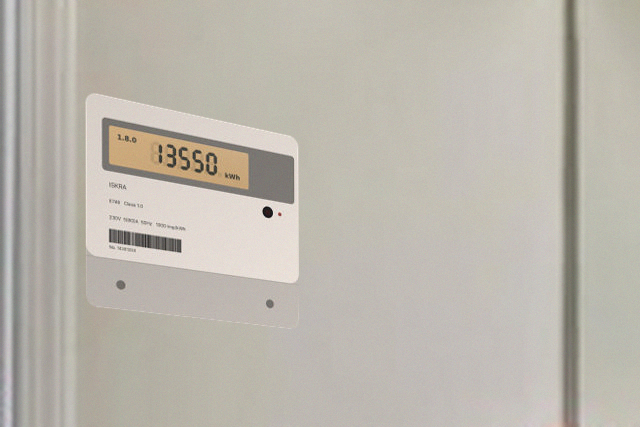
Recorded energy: 13550 kWh
